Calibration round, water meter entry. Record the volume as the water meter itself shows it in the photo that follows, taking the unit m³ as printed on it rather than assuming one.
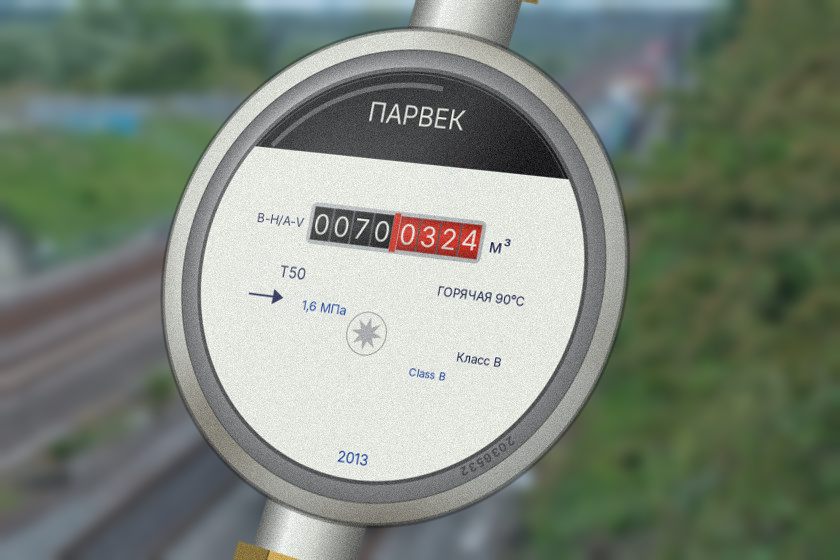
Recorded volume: 70.0324 m³
